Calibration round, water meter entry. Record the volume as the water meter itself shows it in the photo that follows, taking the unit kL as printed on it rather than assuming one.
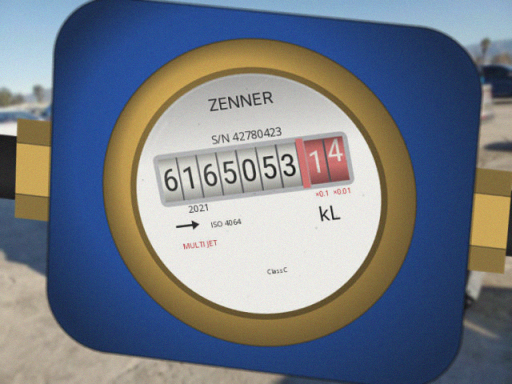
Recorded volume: 6165053.14 kL
